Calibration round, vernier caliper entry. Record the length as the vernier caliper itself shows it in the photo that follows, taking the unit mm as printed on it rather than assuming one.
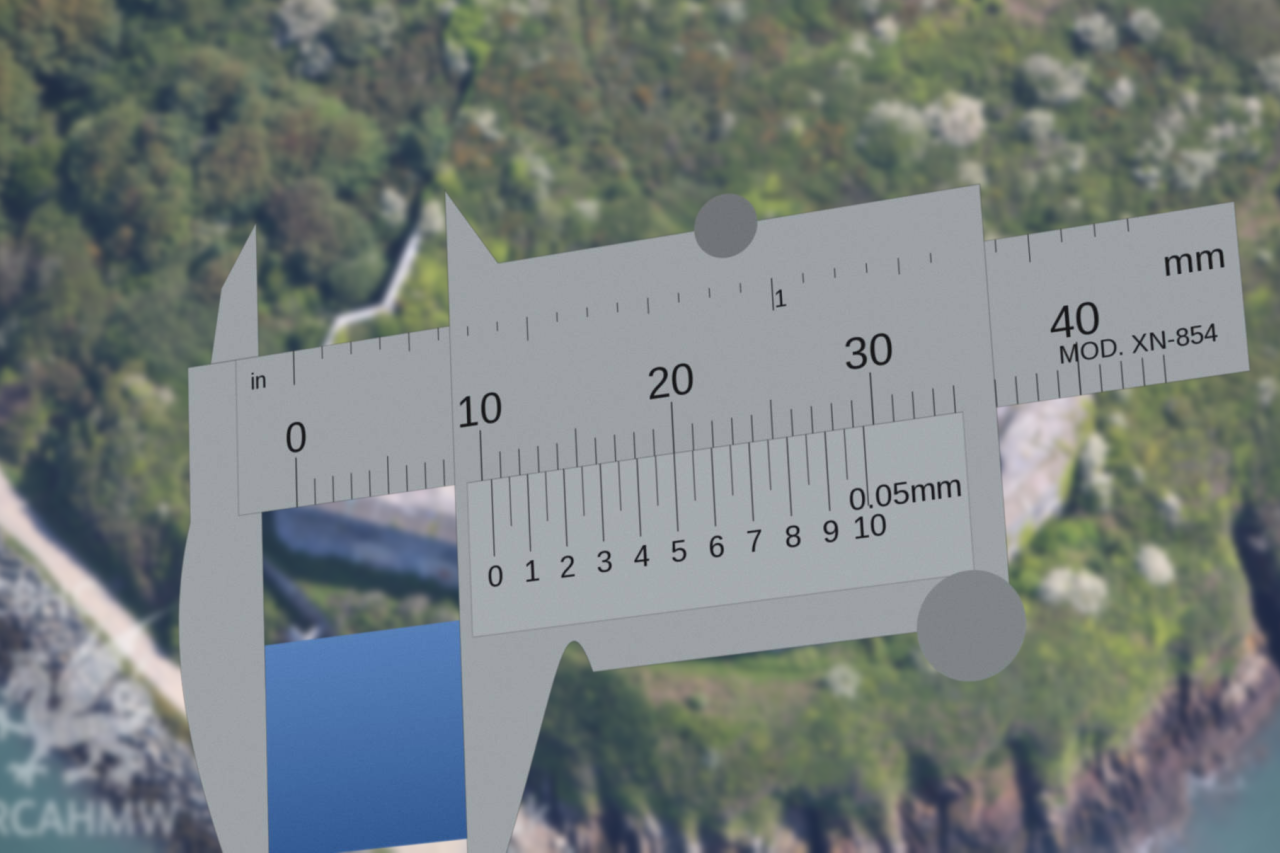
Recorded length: 10.5 mm
